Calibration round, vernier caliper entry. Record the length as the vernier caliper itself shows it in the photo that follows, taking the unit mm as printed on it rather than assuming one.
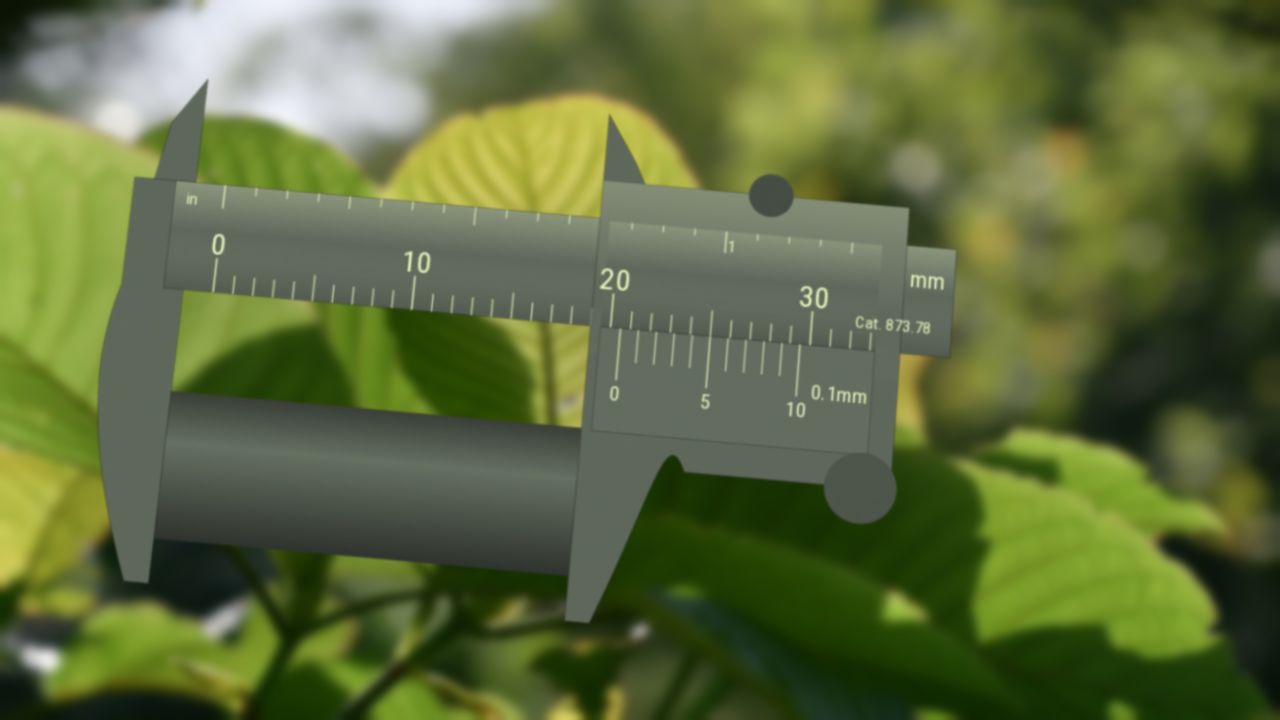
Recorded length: 20.5 mm
